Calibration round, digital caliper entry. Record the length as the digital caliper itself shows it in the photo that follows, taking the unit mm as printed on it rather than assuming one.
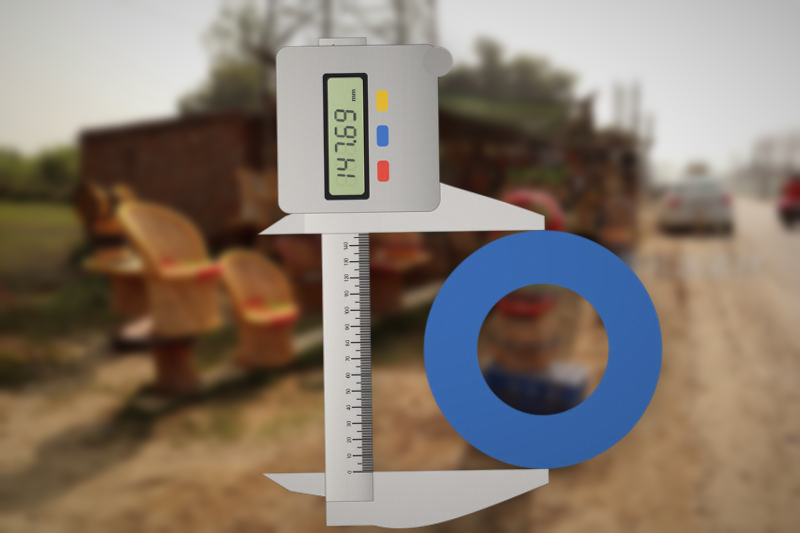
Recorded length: 147.69 mm
